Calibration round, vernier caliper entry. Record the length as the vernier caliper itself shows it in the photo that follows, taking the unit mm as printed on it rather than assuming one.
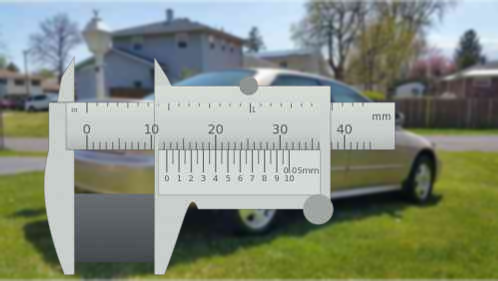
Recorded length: 12.4 mm
